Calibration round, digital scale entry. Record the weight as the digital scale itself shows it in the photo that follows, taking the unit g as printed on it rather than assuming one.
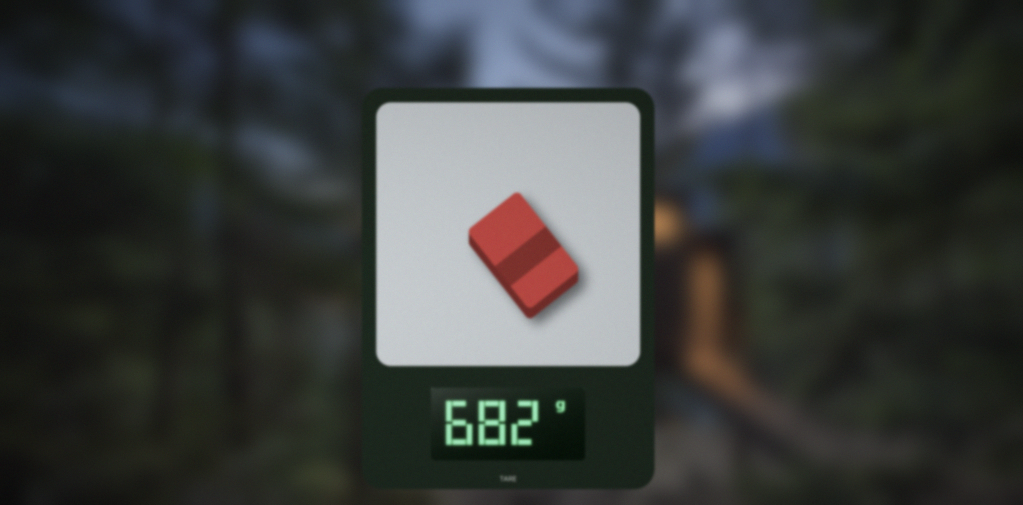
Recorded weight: 682 g
